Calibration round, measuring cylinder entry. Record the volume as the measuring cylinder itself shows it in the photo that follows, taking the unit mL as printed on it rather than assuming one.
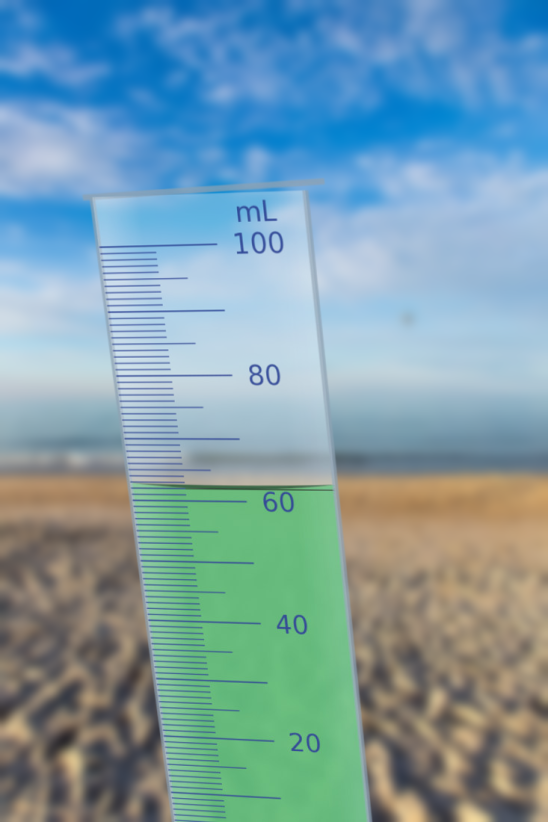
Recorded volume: 62 mL
